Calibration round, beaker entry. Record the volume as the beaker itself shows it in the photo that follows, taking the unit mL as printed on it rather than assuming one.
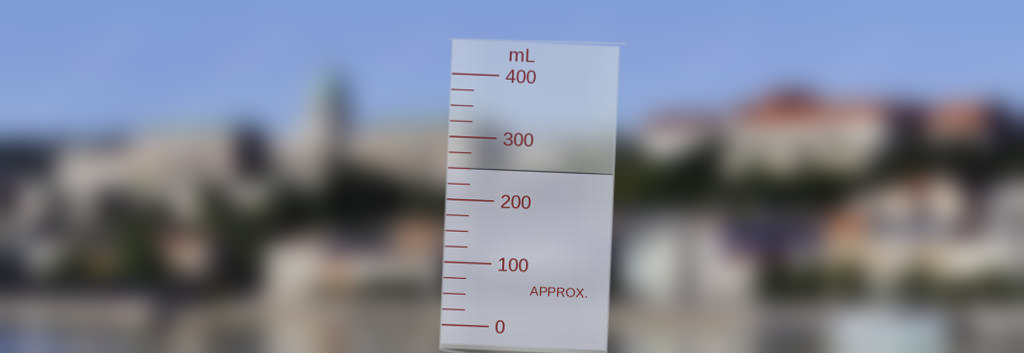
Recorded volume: 250 mL
